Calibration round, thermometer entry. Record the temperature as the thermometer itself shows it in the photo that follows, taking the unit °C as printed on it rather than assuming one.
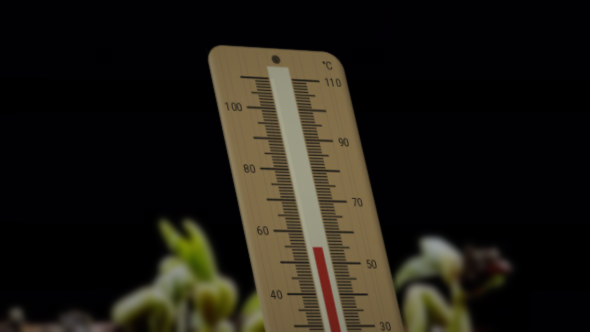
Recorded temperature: 55 °C
